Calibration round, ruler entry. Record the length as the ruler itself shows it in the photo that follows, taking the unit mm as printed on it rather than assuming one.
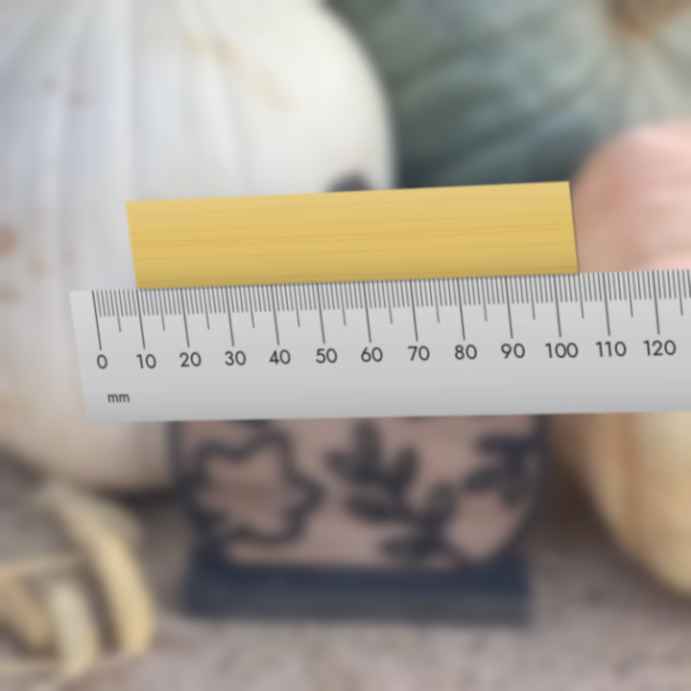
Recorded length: 95 mm
